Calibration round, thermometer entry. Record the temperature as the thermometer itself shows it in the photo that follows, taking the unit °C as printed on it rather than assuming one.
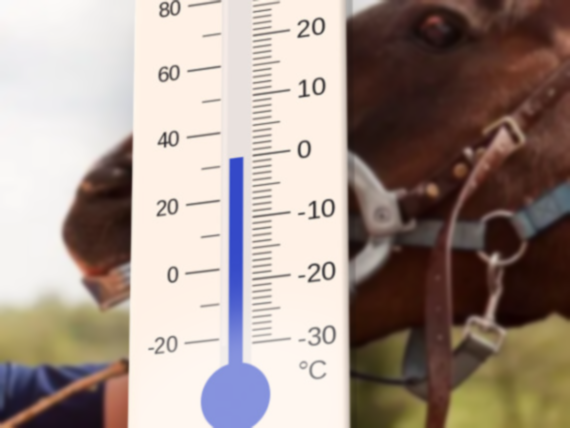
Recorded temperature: 0 °C
